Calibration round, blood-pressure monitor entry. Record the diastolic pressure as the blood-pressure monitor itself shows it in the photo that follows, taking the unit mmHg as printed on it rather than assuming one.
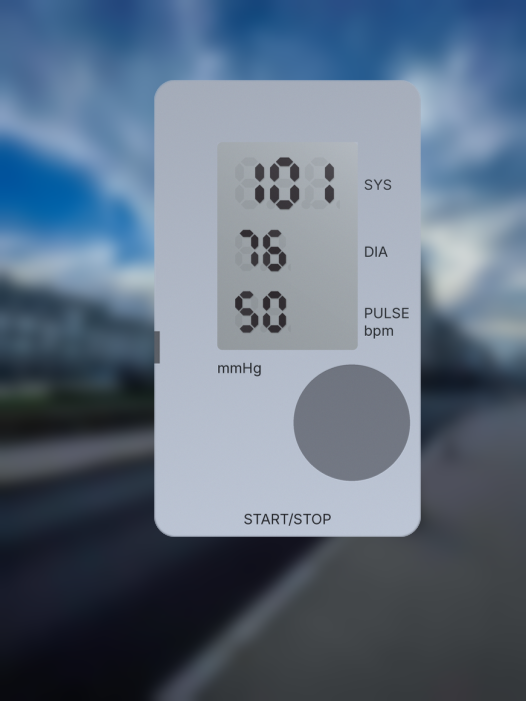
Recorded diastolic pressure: 76 mmHg
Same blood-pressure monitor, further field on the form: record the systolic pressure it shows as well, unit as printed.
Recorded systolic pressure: 101 mmHg
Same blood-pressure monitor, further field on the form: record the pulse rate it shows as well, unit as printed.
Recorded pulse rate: 50 bpm
